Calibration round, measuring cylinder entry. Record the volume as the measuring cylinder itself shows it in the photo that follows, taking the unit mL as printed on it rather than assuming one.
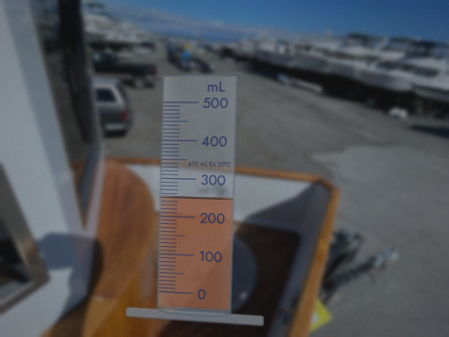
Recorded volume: 250 mL
